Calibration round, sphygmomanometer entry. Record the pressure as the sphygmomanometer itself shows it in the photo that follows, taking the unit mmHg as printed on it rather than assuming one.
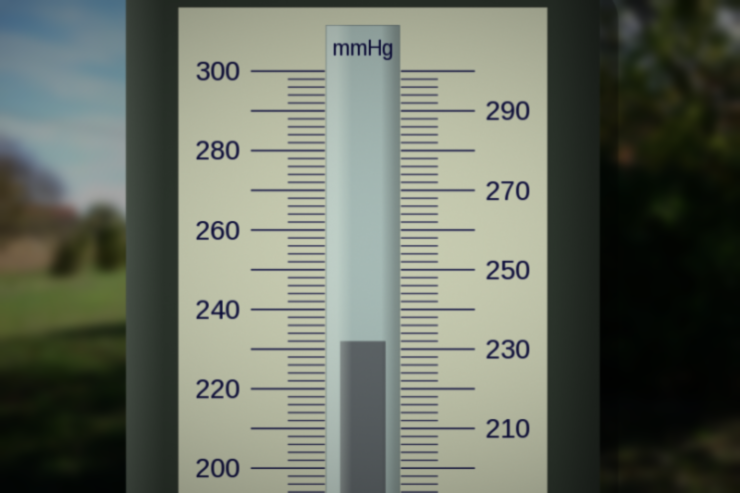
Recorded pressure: 232 mmHg
